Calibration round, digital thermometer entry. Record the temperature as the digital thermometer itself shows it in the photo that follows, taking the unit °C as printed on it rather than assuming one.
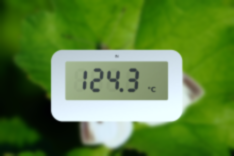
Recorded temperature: 124.3 °C
